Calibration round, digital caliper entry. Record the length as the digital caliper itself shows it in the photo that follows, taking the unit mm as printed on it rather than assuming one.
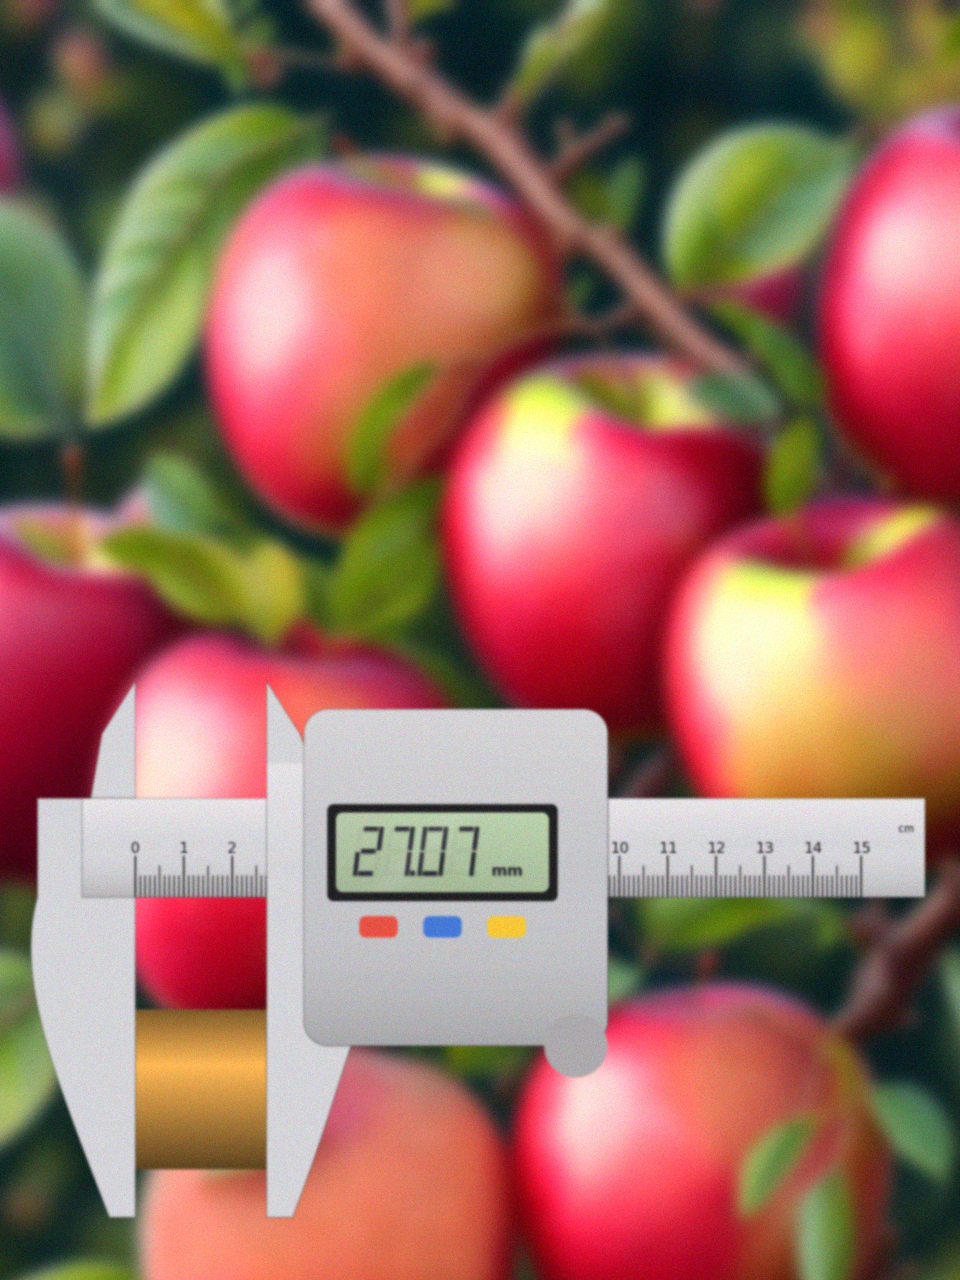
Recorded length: 27.07 mm
